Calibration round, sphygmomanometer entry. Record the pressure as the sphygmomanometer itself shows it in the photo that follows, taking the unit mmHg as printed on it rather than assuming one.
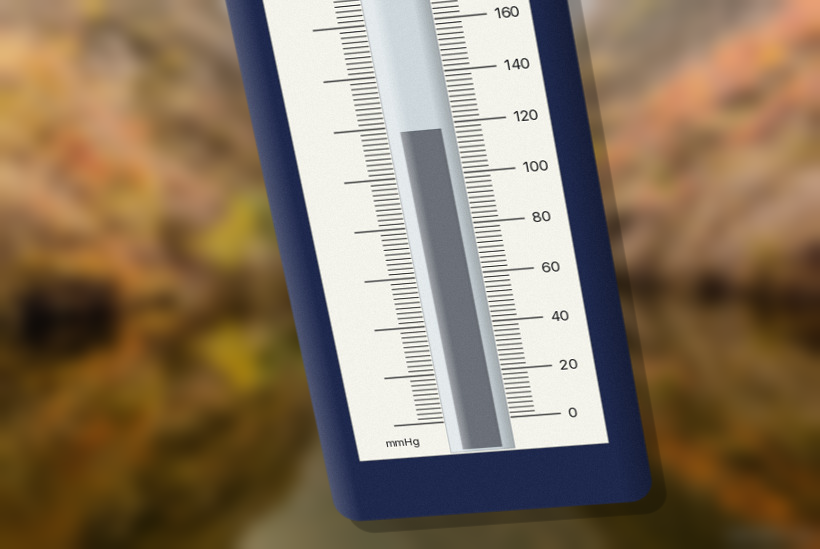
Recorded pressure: 118 mmHg
